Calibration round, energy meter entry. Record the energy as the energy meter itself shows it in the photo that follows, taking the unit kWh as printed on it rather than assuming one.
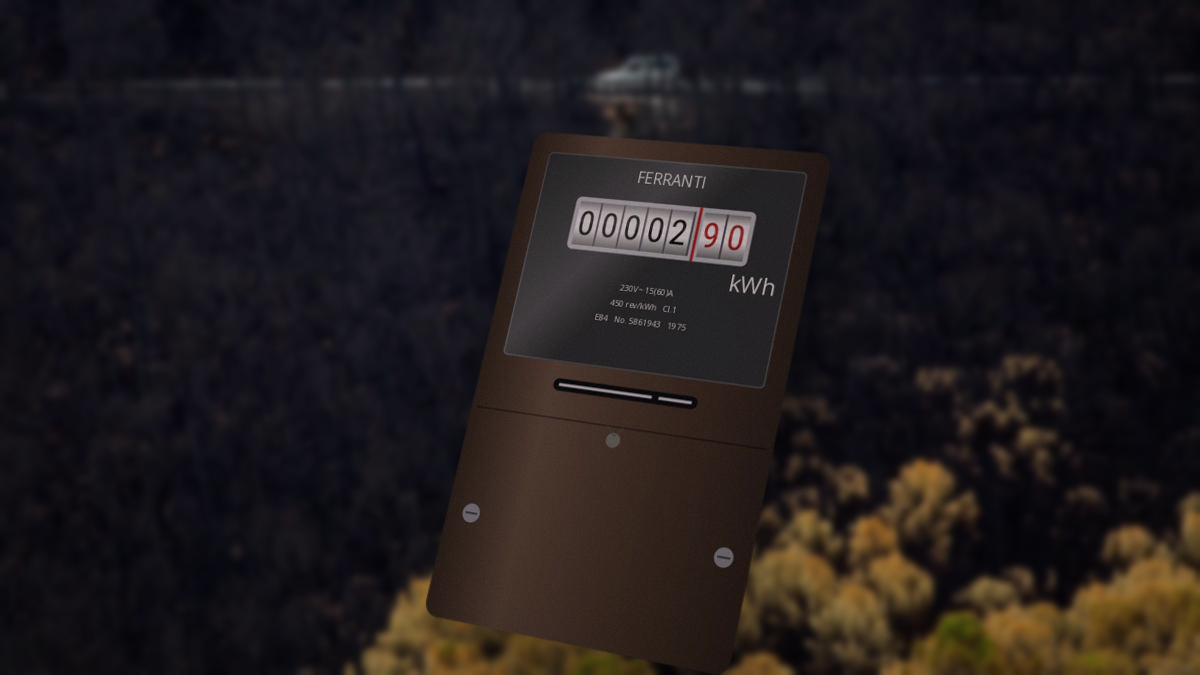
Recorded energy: 2.90 kWh
